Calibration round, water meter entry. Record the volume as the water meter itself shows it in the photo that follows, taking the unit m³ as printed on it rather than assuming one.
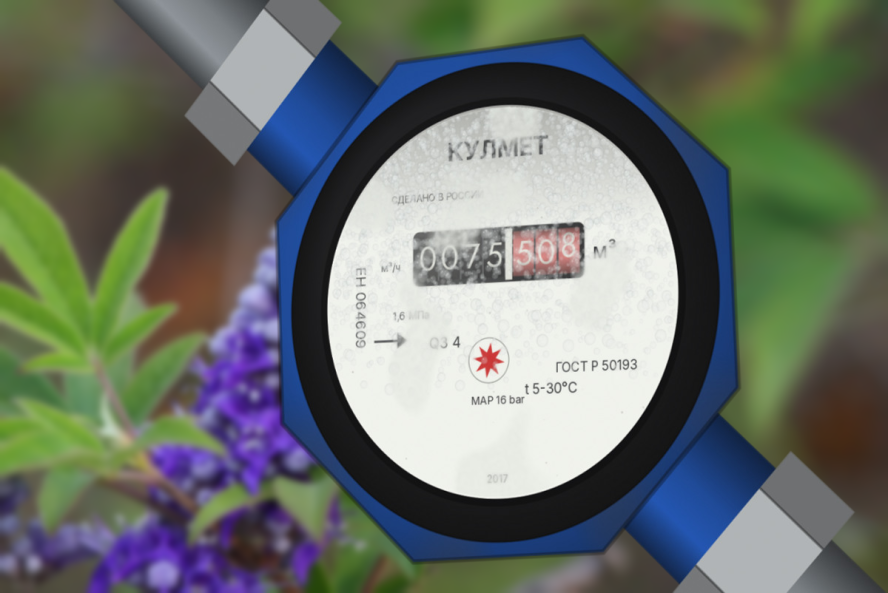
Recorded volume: 75.508 m³
